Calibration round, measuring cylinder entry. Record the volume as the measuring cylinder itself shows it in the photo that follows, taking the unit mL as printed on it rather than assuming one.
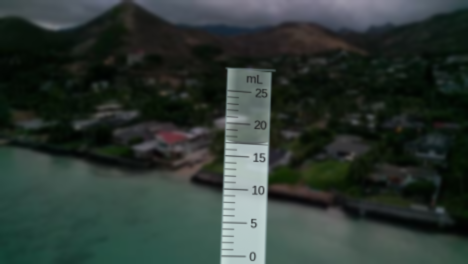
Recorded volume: 17 mL
